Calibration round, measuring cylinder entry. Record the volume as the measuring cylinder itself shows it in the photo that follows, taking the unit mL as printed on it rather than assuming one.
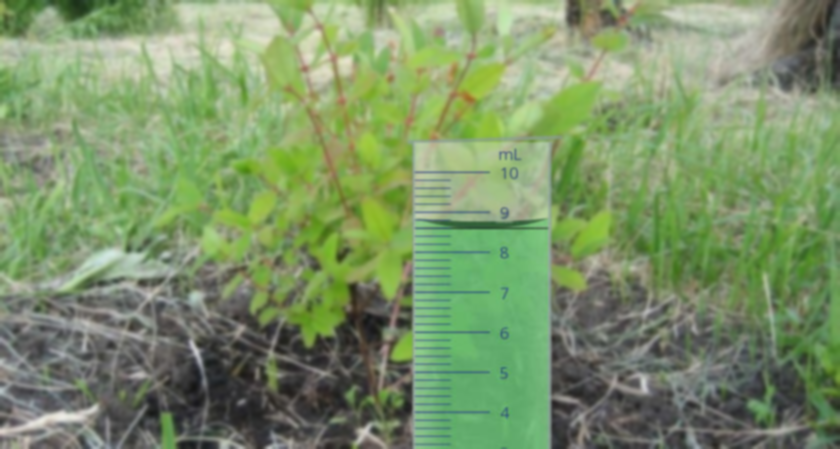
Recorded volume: 8.6 mL
